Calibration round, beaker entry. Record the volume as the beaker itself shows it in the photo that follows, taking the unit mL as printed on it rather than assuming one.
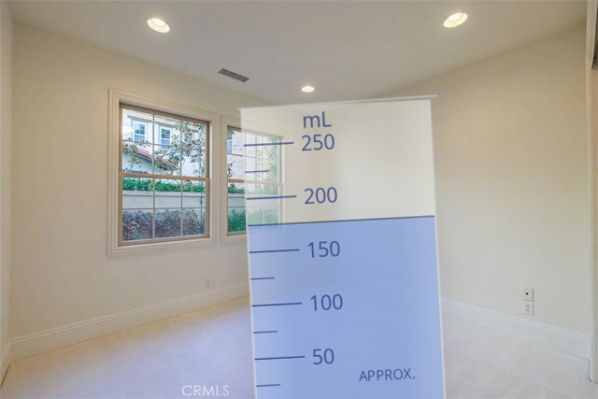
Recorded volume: 175 mL
